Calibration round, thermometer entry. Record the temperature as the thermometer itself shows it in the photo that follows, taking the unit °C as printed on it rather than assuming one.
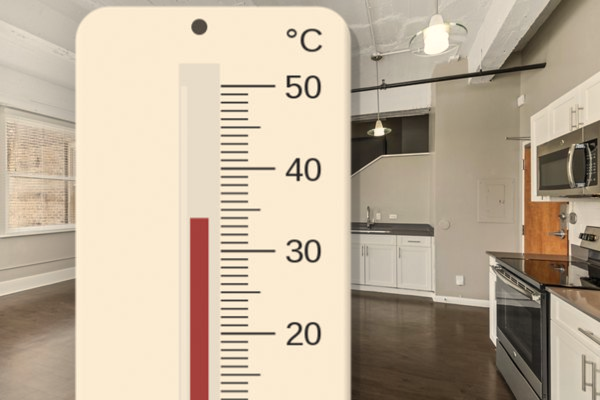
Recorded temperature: 34 °C
